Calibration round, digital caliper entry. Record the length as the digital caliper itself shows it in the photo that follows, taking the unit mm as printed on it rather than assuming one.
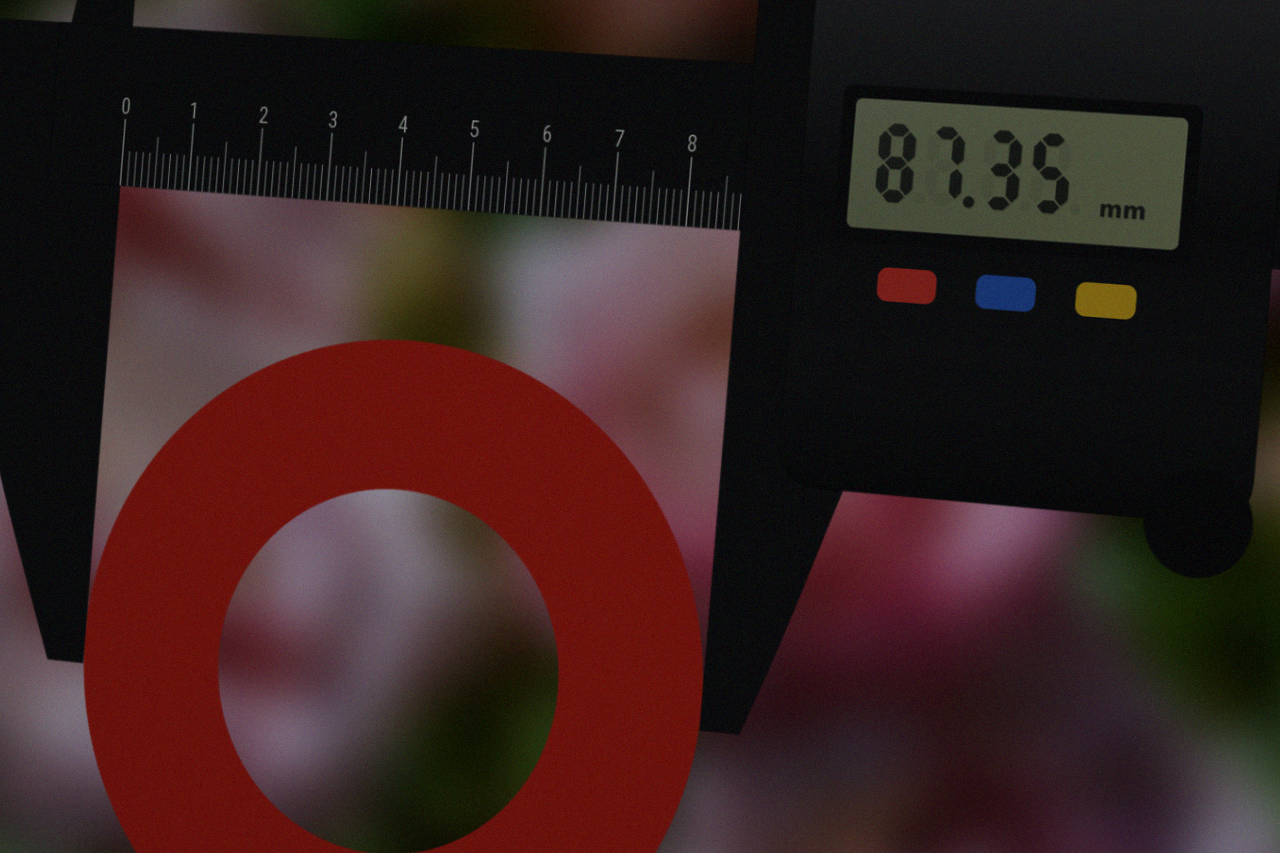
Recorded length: 87.35 mm
